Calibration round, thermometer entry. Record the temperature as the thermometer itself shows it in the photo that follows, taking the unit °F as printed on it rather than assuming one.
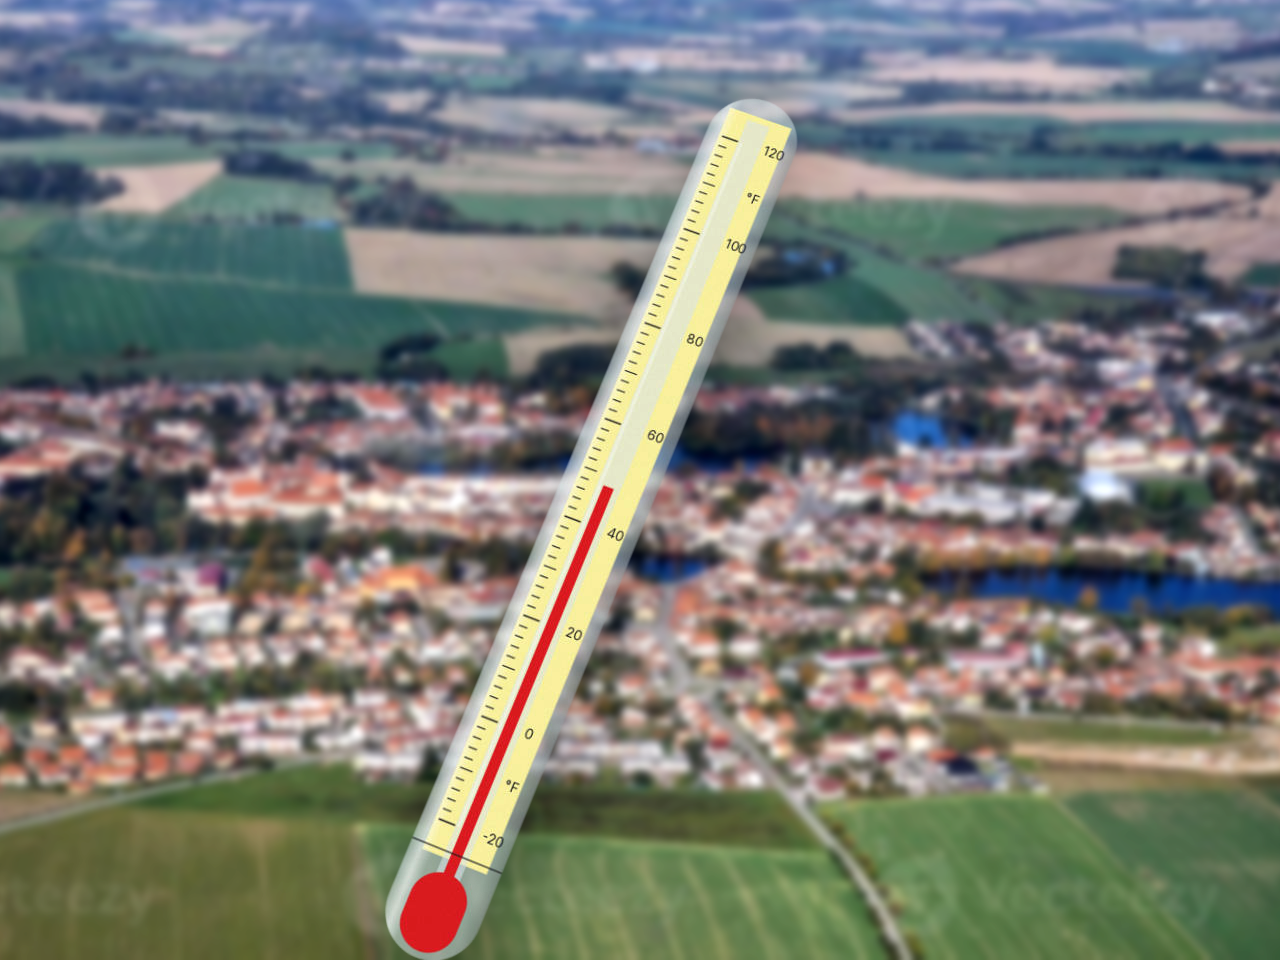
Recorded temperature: 48 °F
